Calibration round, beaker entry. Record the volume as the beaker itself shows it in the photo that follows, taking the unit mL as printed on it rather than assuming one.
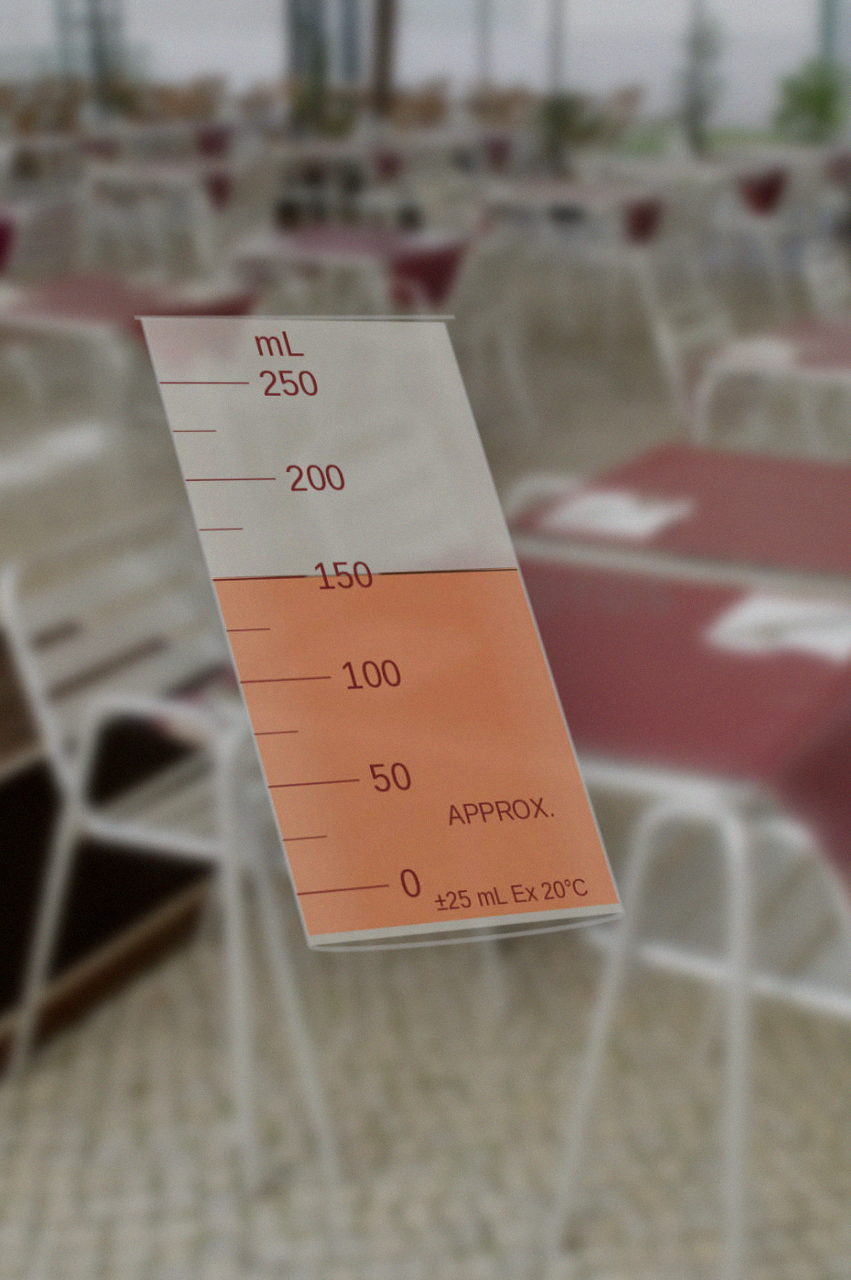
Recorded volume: 150 mL
